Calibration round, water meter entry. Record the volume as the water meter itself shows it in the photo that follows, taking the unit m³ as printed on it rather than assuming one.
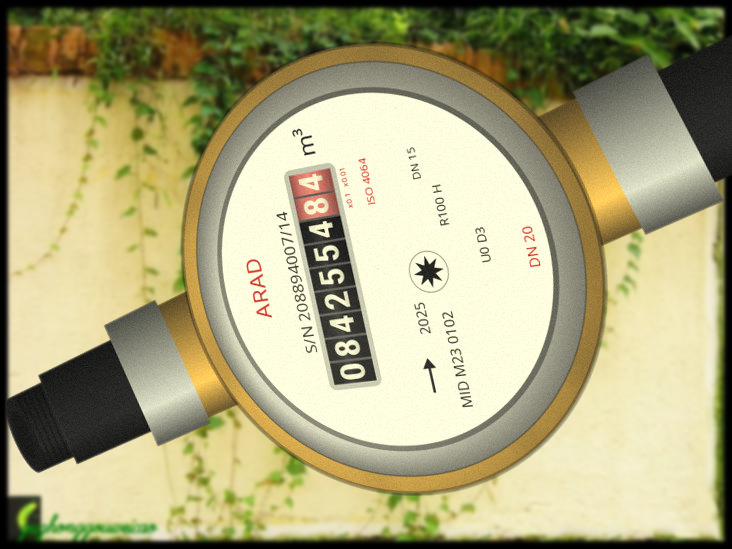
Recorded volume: 842554.84 m³
